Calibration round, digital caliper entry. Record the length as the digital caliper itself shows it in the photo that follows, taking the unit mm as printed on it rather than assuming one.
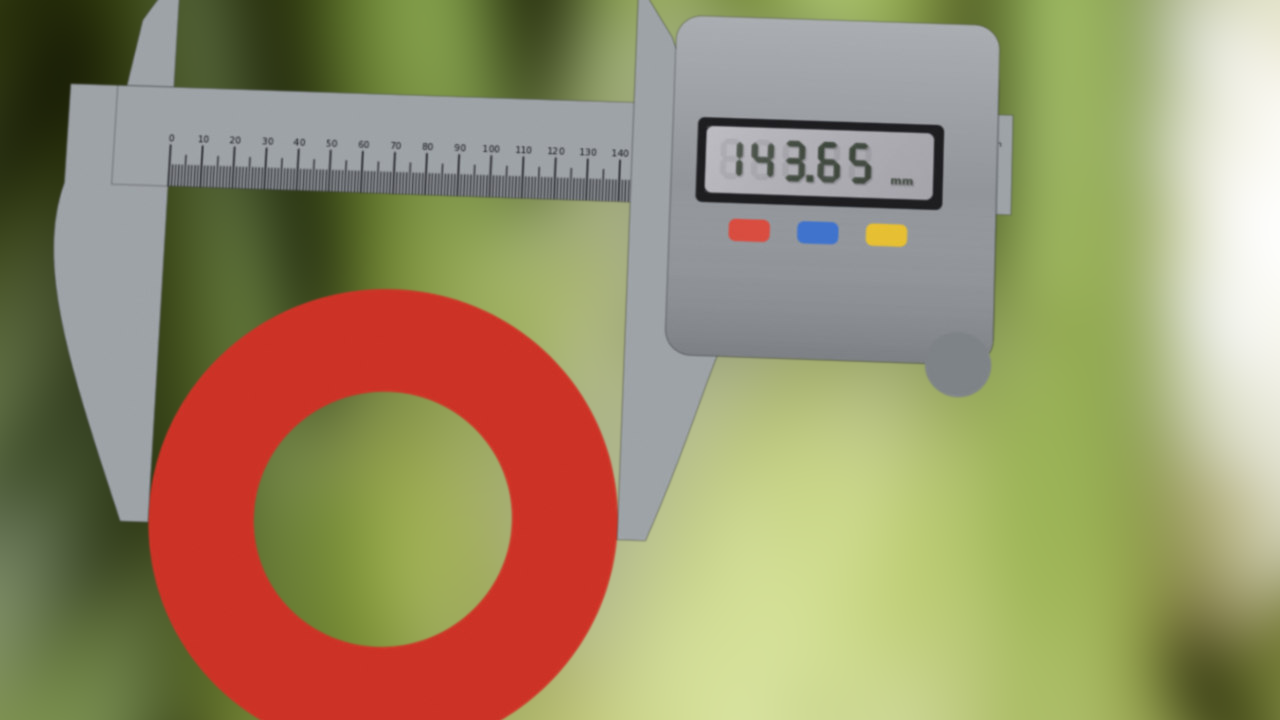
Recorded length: 143.65 mm
